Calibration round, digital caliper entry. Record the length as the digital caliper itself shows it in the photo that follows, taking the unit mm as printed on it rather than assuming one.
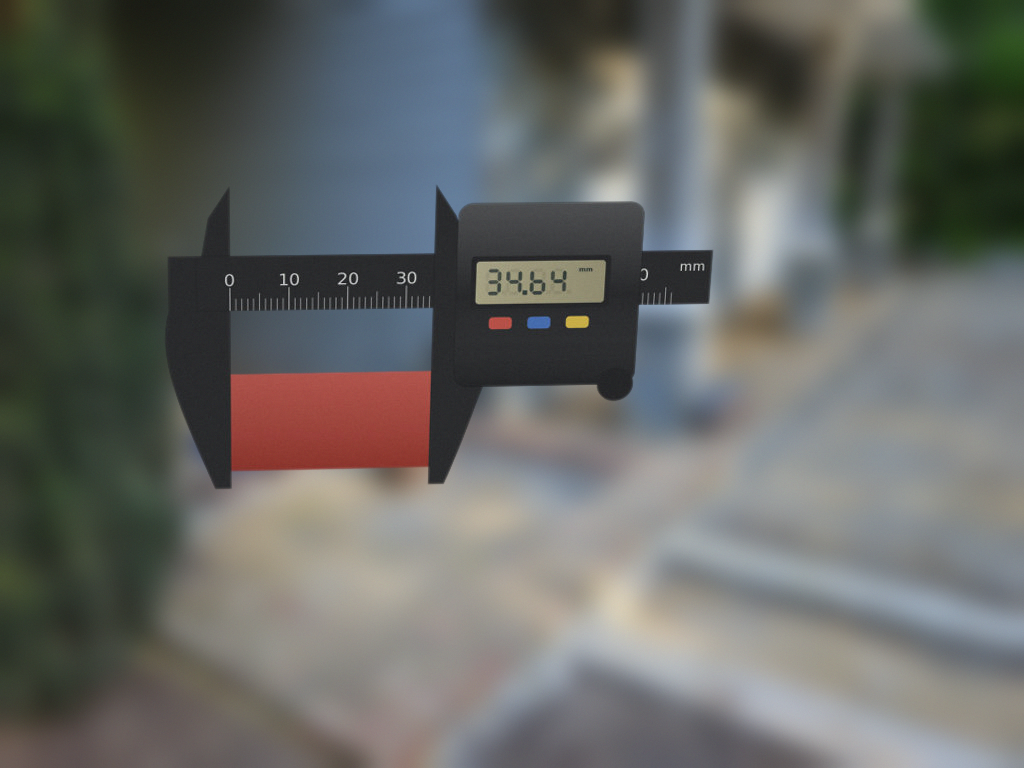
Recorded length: 34.64 mm
